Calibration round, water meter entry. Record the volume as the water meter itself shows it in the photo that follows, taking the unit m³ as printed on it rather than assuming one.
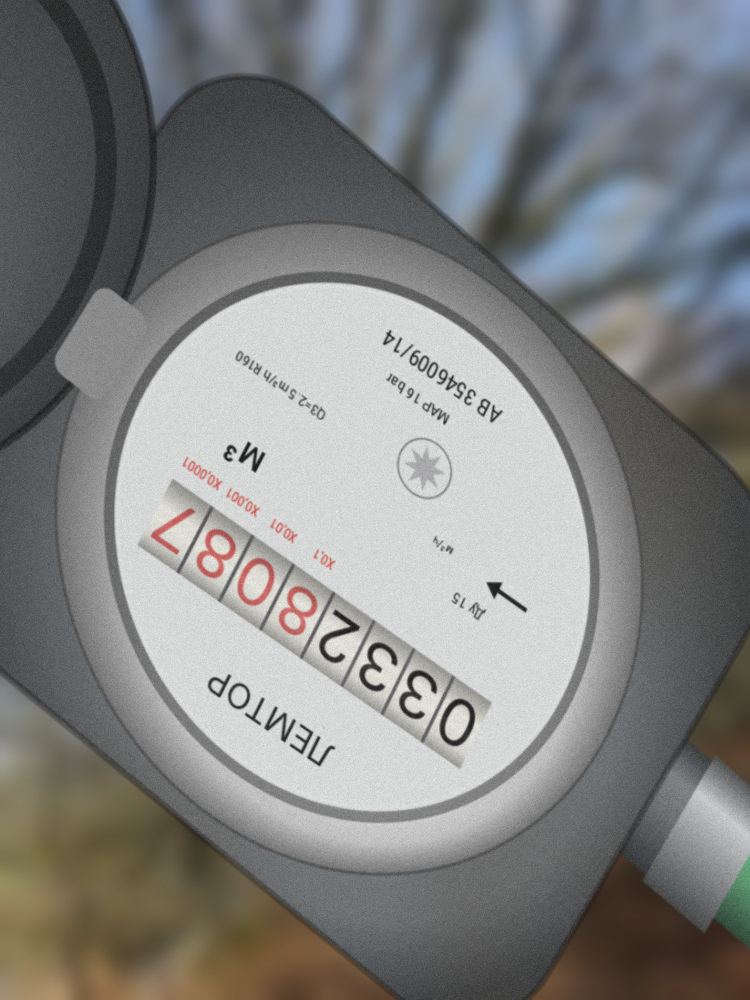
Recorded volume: 332.8087 m³
